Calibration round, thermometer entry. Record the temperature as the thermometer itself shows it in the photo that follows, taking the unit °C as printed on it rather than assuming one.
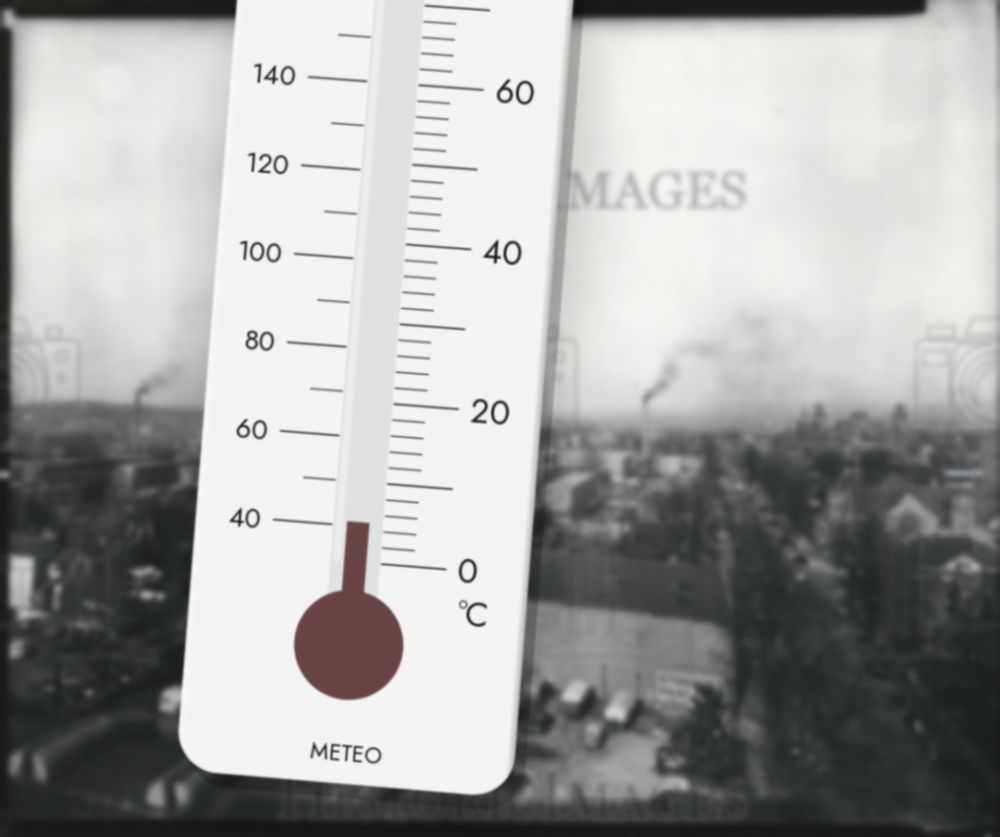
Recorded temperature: 5 °C
